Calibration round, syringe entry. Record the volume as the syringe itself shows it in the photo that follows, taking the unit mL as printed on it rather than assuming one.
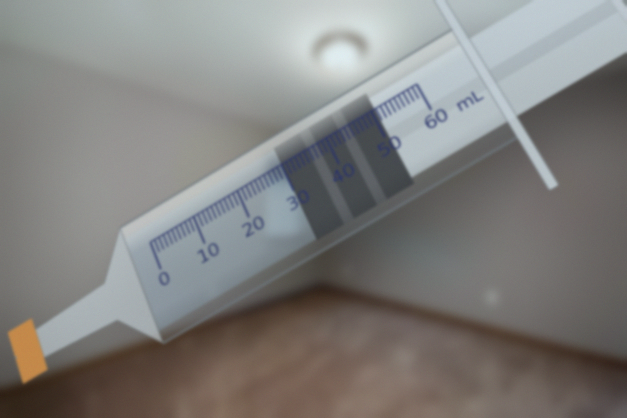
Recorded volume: 30 mL
